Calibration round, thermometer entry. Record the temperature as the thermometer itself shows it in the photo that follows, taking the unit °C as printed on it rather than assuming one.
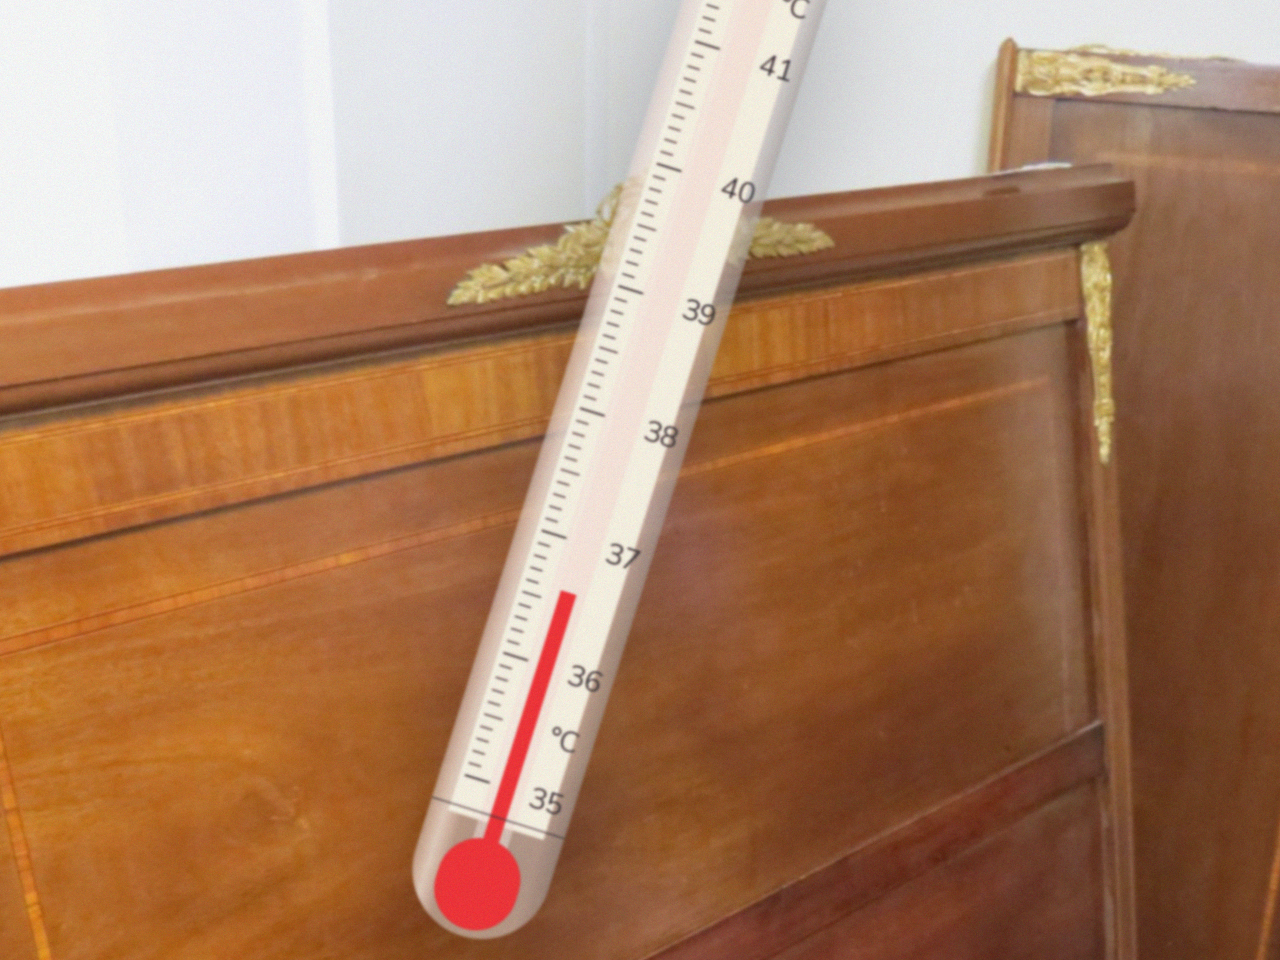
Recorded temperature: 36.6 °C
